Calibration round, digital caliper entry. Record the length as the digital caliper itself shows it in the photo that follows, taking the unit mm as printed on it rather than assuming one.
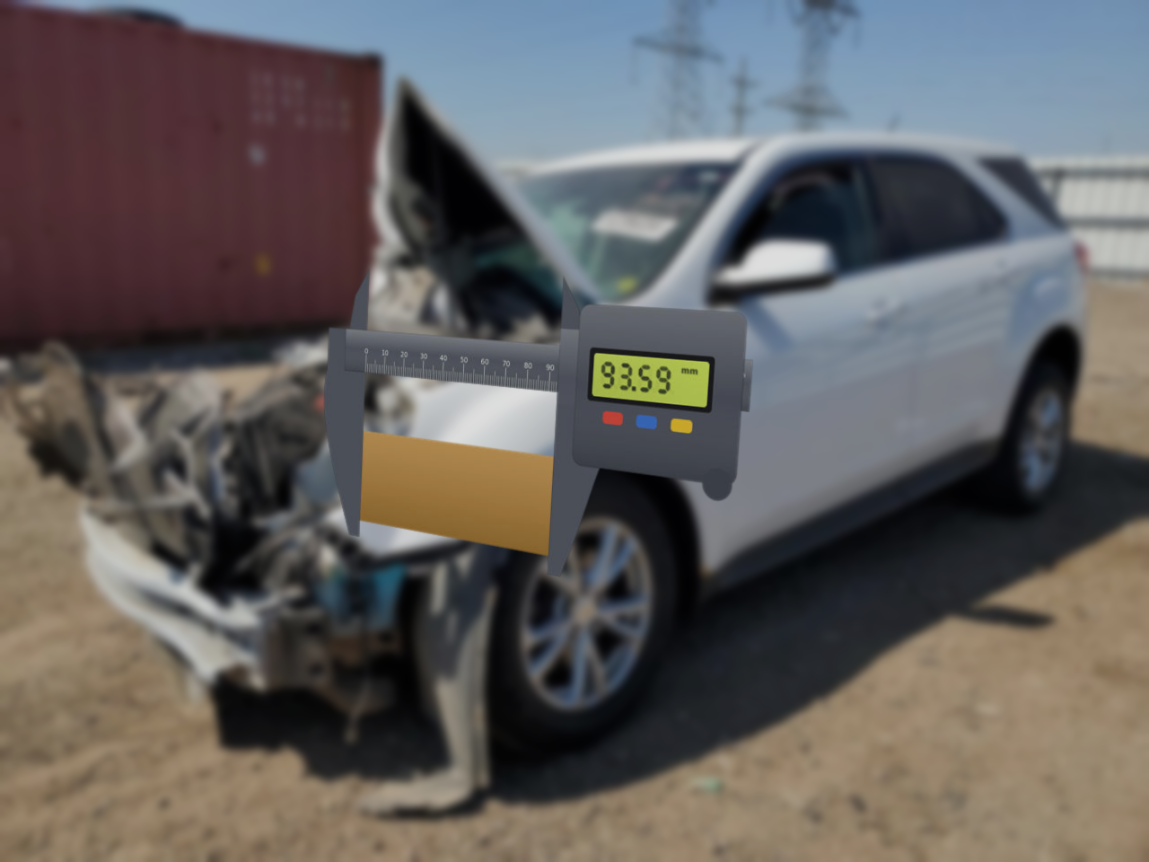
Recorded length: 93.59 mm
